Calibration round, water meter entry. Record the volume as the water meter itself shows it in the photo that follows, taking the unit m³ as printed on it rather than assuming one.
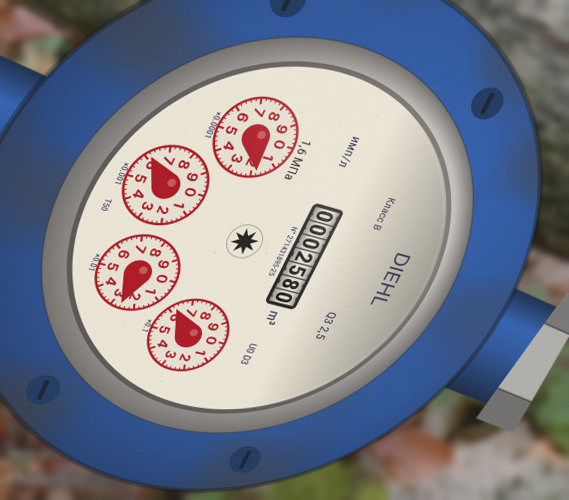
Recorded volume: 2580.6261 m³
